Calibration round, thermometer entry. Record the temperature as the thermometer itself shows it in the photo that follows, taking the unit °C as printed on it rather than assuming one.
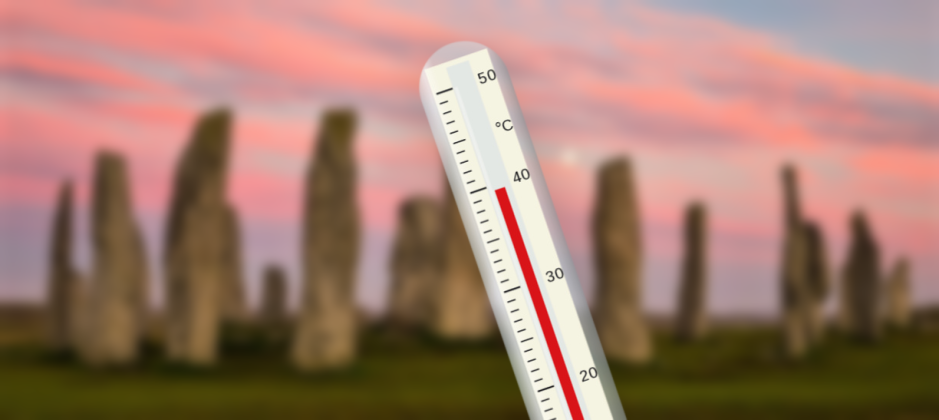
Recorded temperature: 39.5 °C
